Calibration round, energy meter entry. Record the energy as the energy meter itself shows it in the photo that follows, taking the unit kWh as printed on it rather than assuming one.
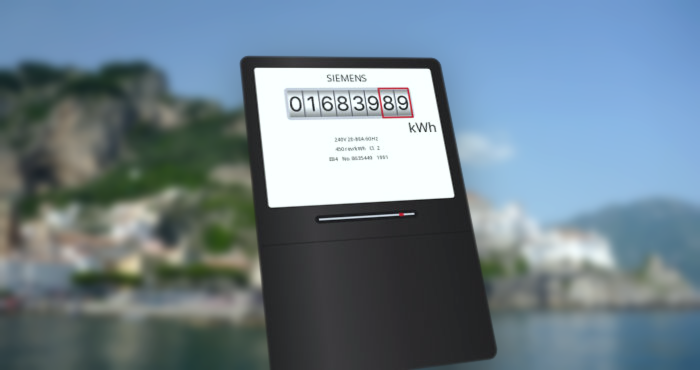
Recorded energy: 16839.89 kWh
